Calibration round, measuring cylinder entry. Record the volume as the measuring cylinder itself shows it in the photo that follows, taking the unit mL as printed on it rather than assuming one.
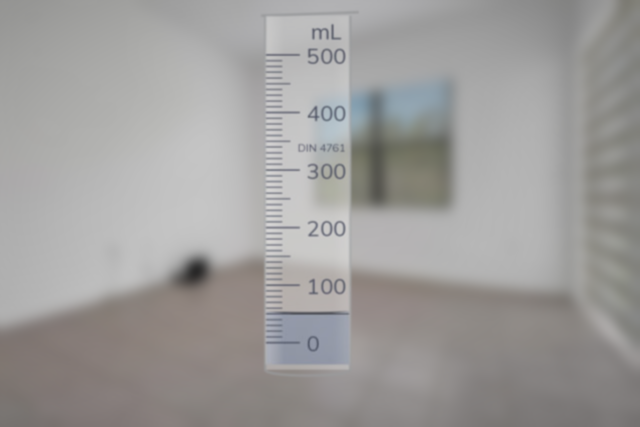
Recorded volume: 50 mL
